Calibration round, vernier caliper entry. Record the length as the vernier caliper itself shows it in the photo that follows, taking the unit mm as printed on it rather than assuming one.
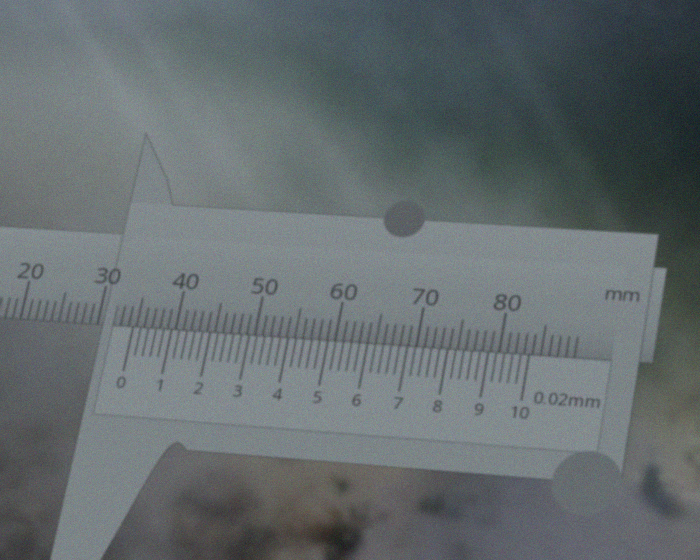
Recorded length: 34.6 mm
